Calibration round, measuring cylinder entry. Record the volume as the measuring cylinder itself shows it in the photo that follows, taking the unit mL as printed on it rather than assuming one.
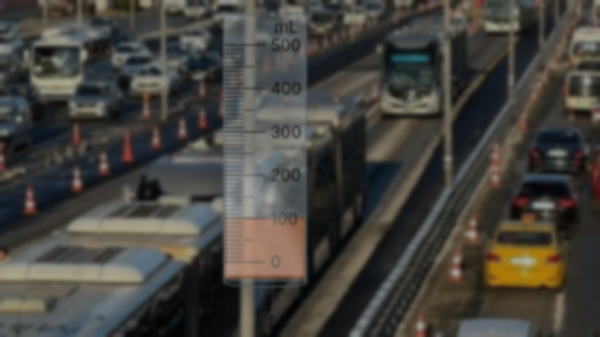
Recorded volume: 100 mL
